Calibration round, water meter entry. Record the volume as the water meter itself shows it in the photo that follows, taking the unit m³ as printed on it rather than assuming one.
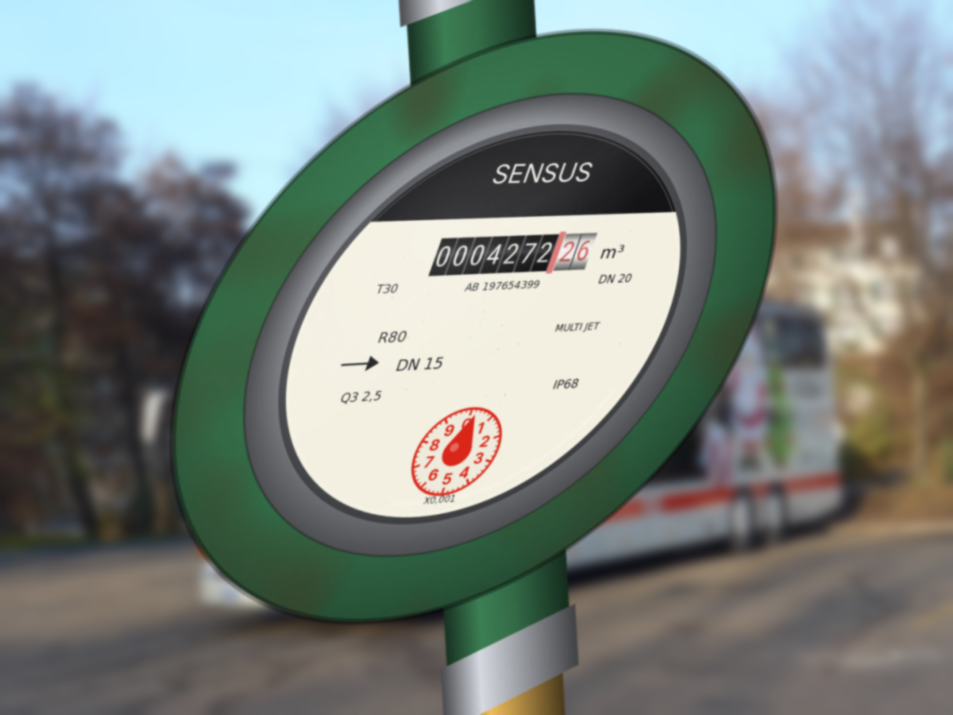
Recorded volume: 4272.260 m³
